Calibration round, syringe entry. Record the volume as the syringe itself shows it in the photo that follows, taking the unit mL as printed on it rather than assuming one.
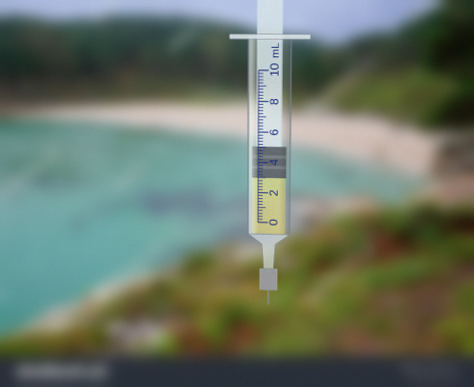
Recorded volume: 3 mL
